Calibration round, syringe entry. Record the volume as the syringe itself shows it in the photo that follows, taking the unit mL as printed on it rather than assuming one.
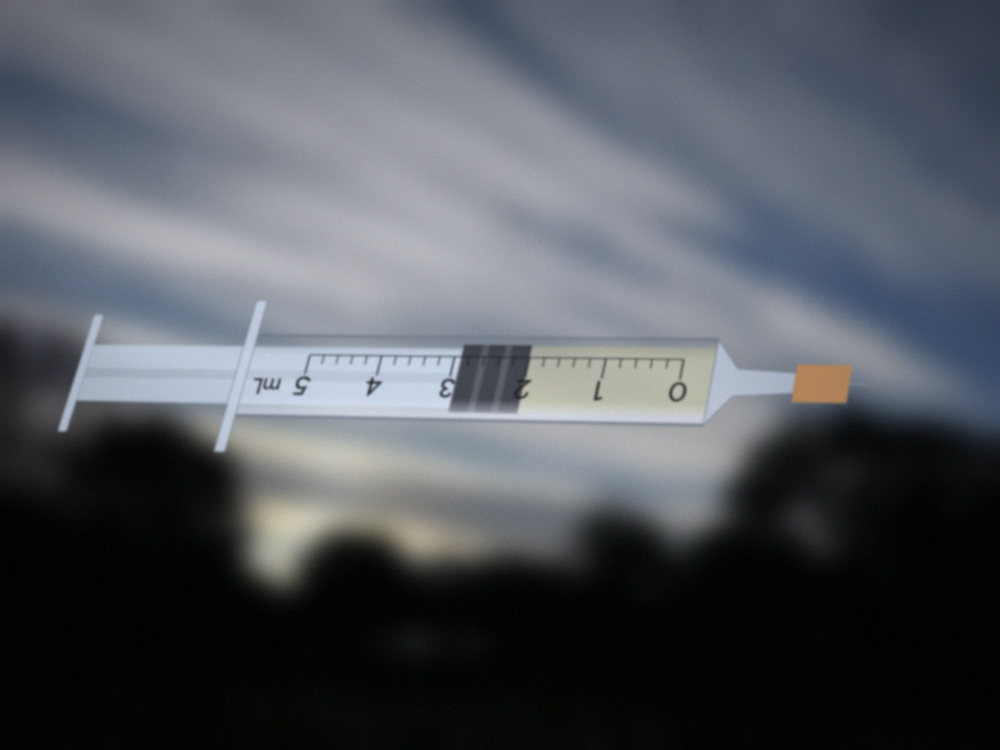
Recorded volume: 2 mL
